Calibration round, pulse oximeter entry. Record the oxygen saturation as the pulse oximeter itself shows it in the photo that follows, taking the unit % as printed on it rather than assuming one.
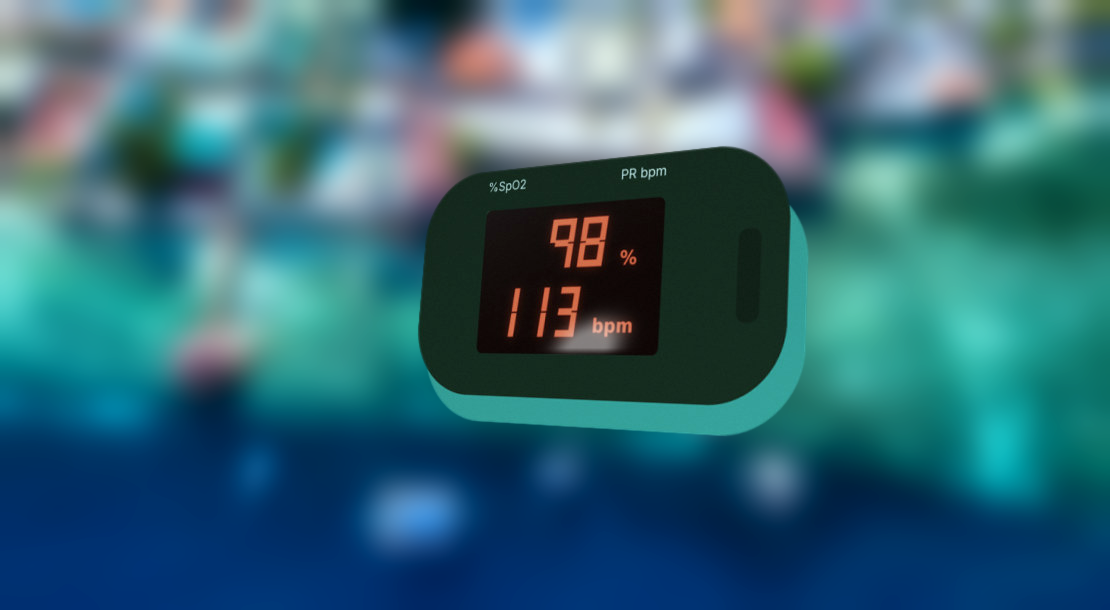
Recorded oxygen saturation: 98 %
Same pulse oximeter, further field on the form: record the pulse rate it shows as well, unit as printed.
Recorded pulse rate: 113 bpm
